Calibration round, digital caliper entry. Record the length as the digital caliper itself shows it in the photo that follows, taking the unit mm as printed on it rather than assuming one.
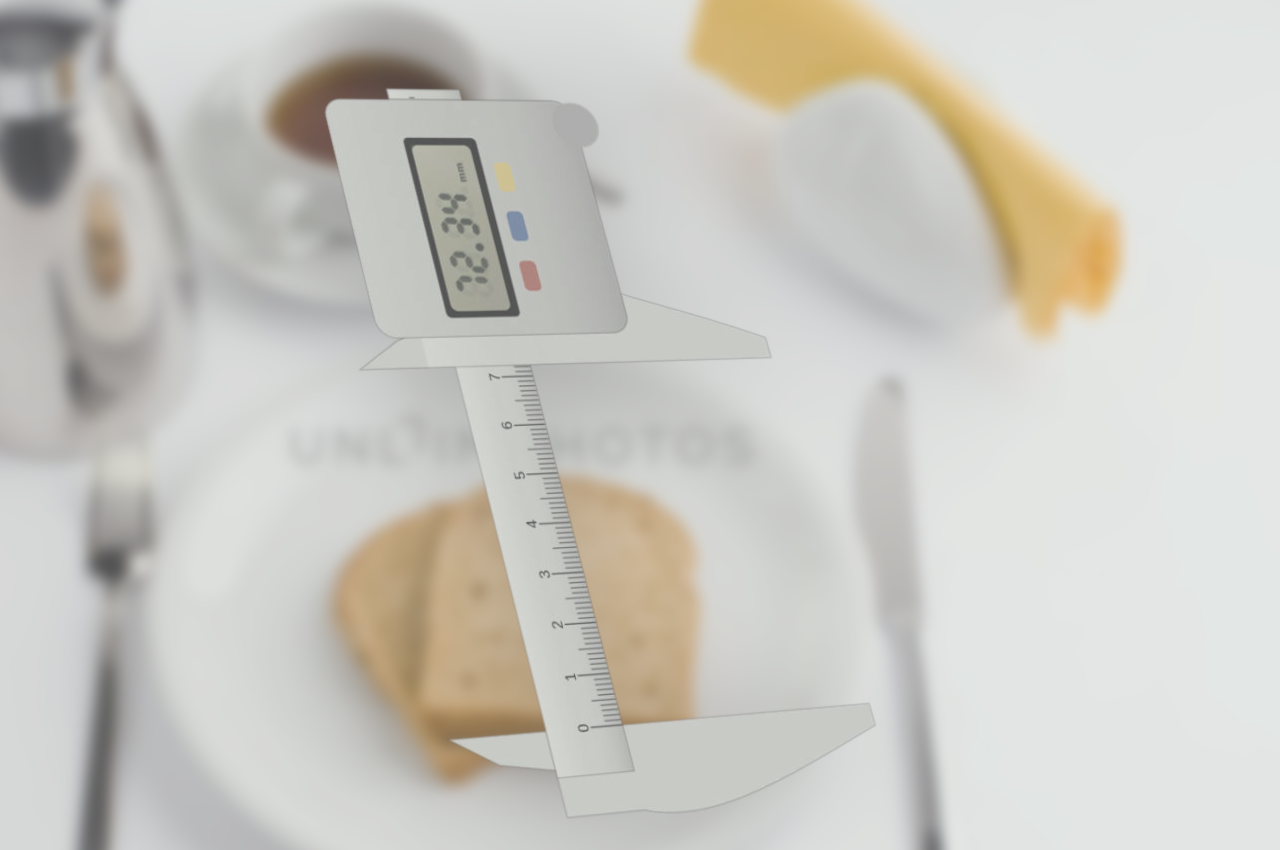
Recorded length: 72.34 mm
